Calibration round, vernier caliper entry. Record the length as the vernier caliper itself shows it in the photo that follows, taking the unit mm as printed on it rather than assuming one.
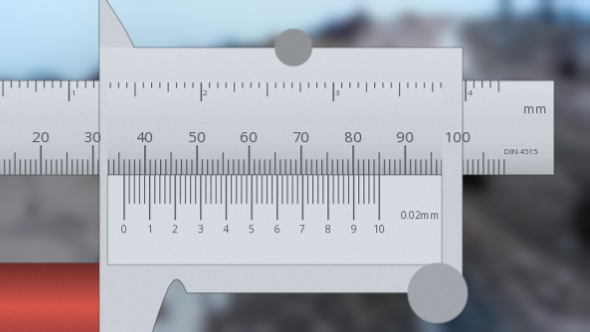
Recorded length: 36.0 mm
